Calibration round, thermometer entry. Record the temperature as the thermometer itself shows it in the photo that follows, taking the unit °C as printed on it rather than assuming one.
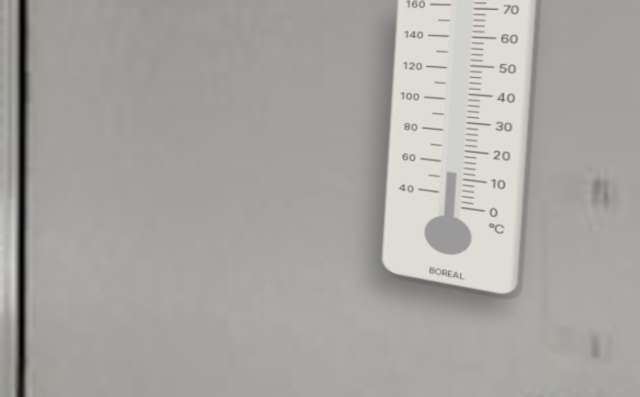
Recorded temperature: 12 °C
